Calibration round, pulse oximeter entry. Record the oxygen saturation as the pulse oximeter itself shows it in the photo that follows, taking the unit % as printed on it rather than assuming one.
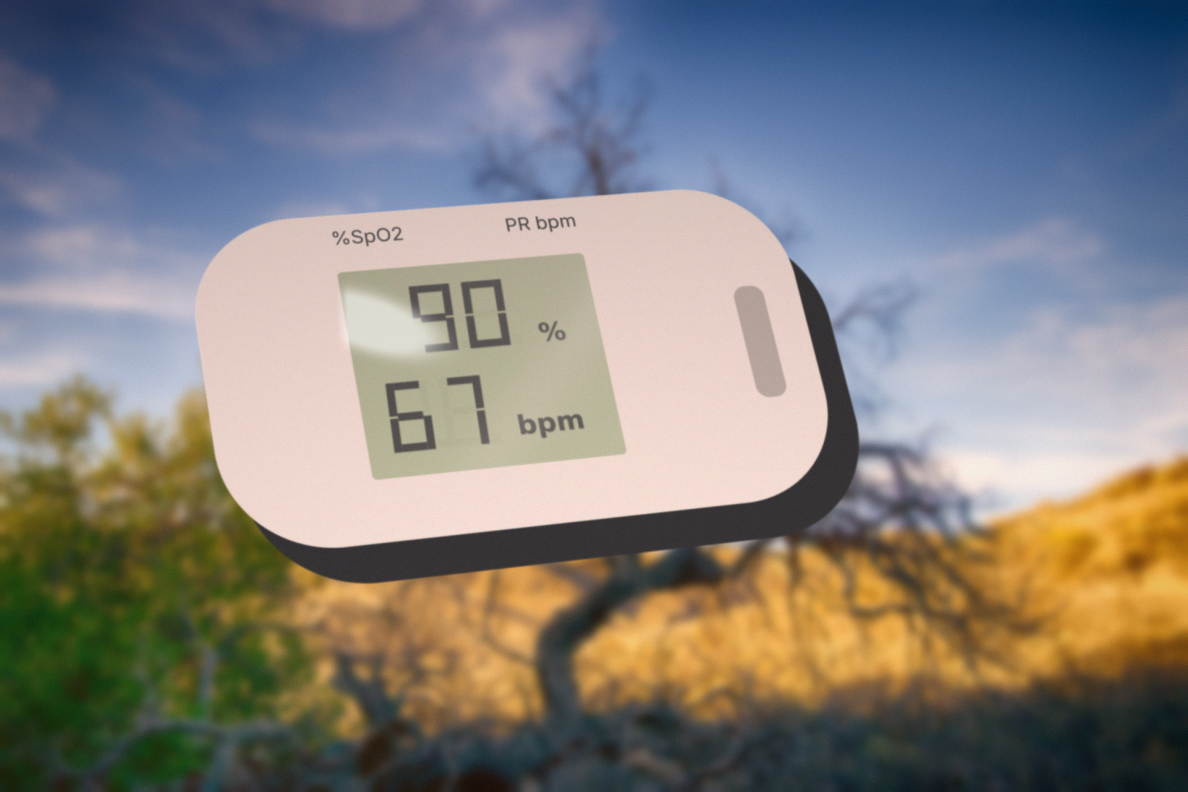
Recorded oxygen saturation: 90 %
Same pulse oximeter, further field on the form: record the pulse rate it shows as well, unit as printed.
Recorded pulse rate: 67 bpm
